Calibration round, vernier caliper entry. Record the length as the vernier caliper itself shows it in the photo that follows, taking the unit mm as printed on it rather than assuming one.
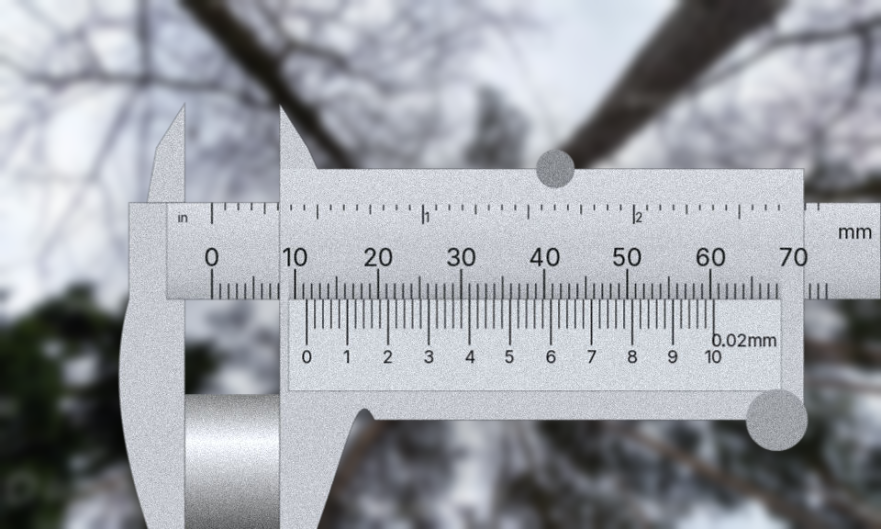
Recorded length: 11.4 mm
